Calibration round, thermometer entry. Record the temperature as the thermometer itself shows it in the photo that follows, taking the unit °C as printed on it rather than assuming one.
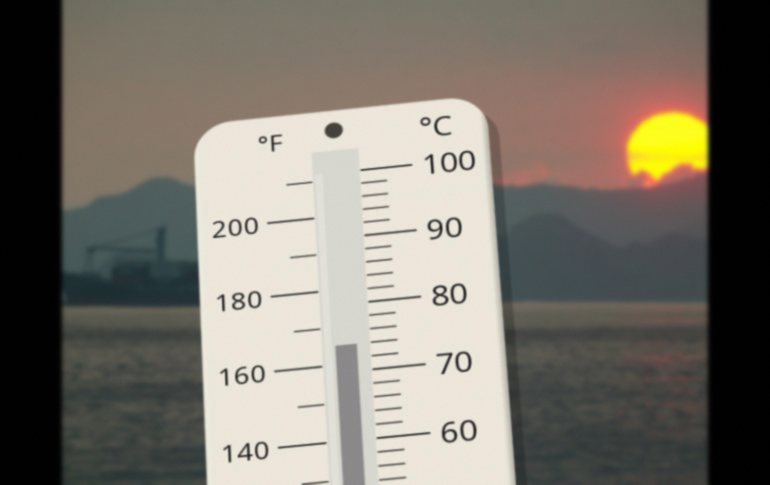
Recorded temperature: 74 °C
